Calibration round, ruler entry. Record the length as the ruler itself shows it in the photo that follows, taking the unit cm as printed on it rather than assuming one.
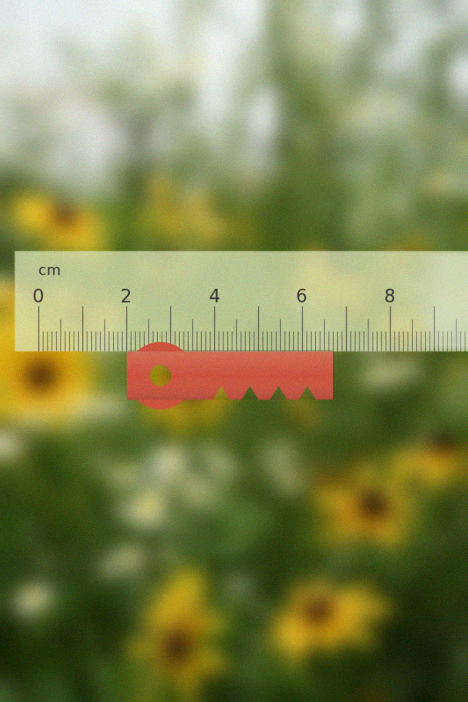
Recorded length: 4.7 cm
